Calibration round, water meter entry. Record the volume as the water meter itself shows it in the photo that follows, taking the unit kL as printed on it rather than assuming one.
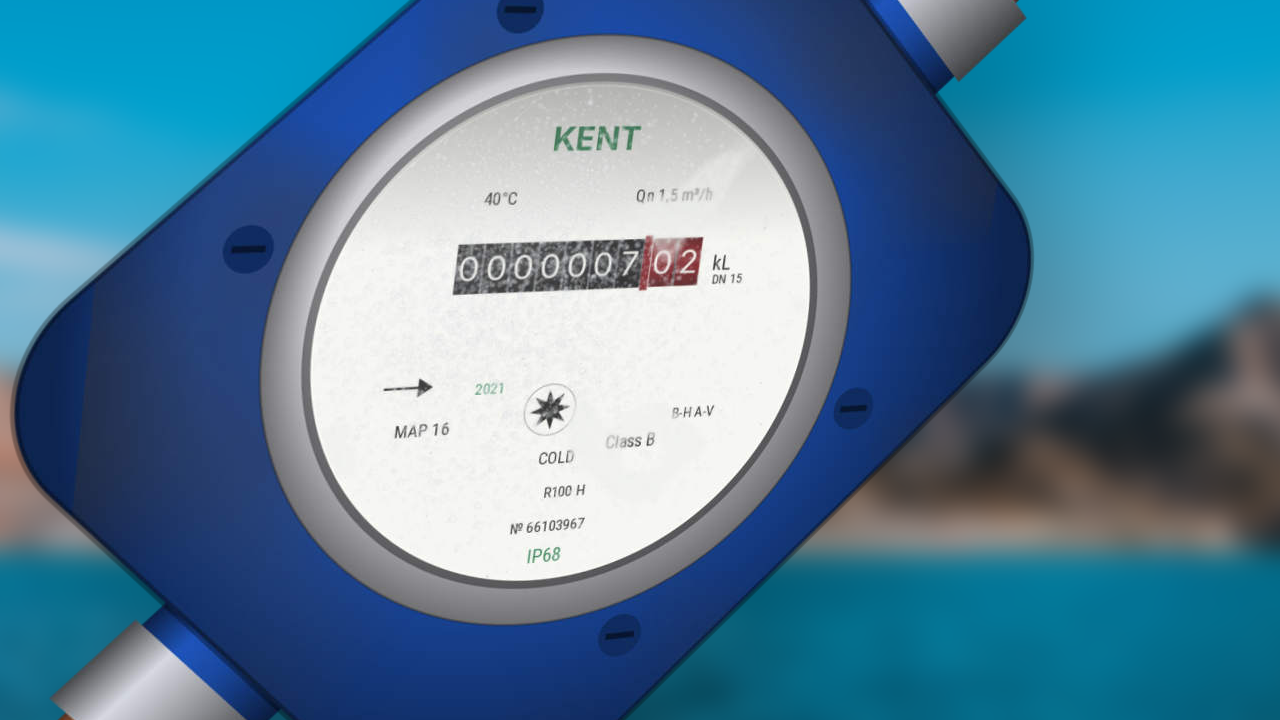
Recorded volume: 7.02 kL
